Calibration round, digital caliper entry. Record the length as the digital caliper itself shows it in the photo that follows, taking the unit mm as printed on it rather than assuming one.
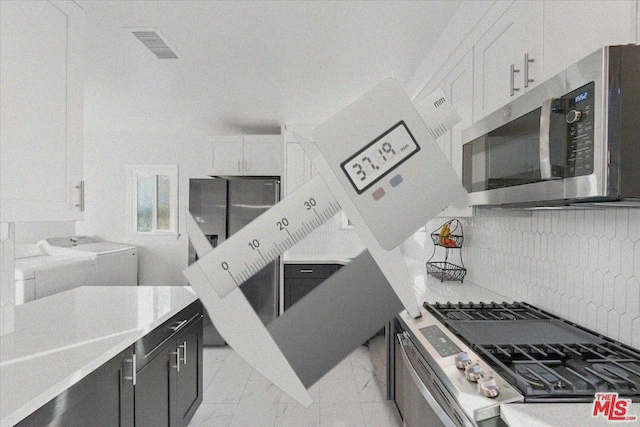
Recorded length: 37.19 mm
